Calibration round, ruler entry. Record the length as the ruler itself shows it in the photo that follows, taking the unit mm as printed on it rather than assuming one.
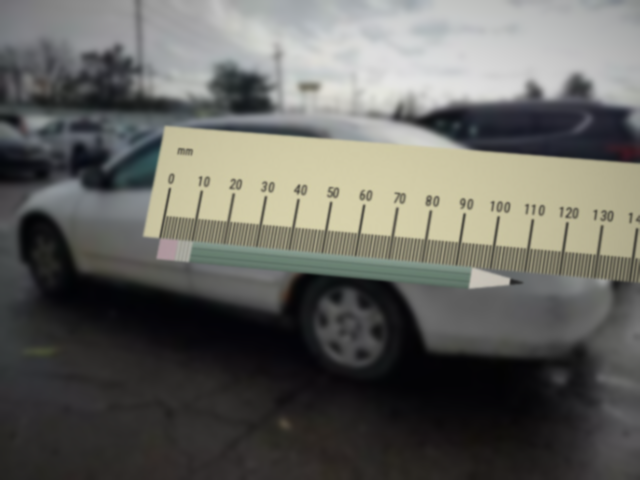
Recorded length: 110 mm
